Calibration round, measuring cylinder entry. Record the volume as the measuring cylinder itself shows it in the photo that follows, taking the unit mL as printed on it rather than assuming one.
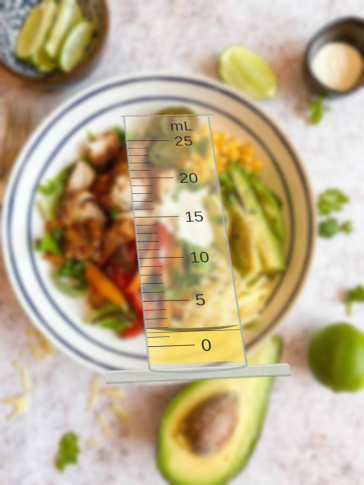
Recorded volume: 1.5 mL
